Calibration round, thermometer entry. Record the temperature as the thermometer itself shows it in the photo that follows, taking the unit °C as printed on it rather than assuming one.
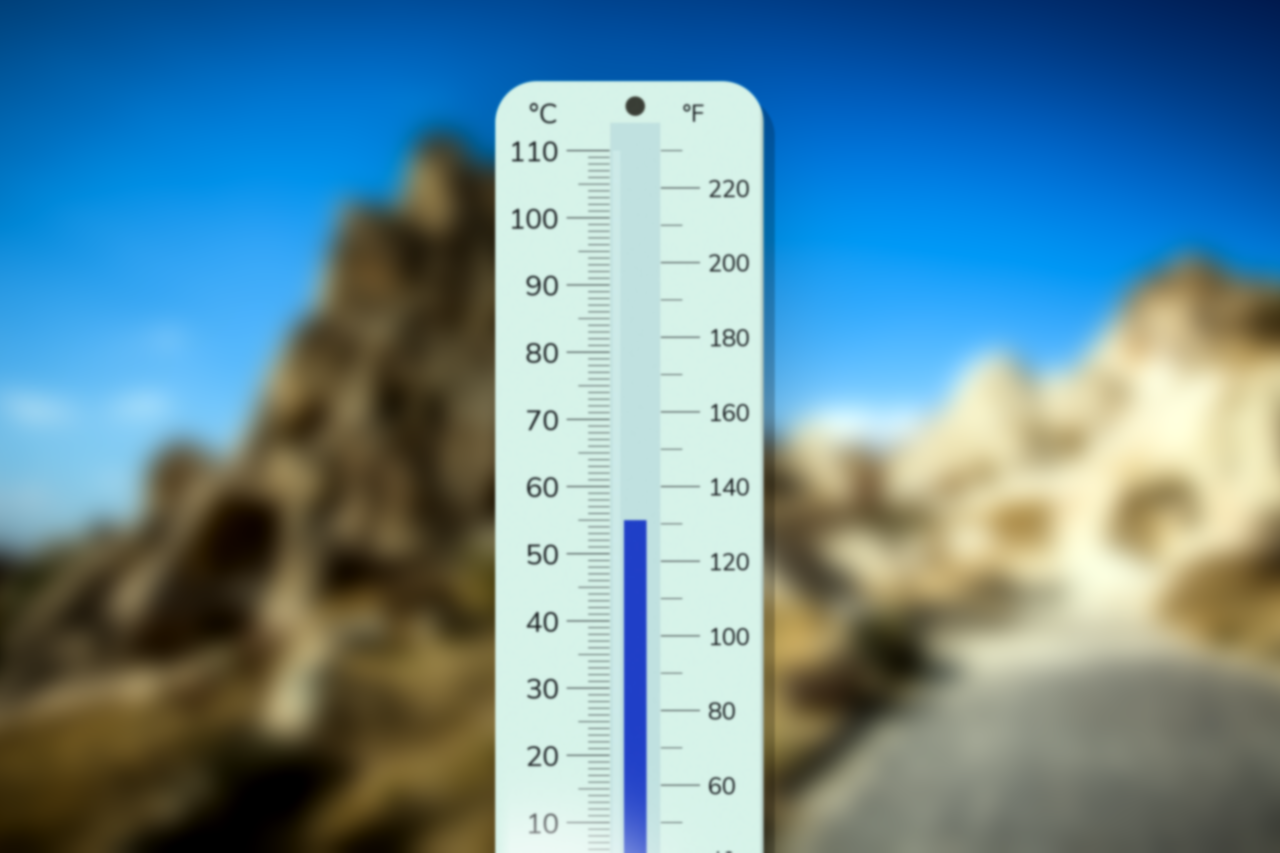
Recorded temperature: 55 °C
